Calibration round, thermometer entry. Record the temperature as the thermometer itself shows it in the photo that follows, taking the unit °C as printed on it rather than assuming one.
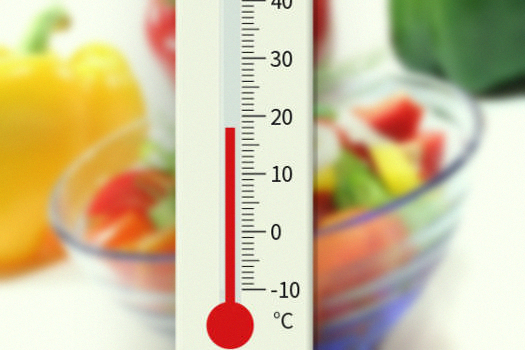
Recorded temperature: 18 °C
